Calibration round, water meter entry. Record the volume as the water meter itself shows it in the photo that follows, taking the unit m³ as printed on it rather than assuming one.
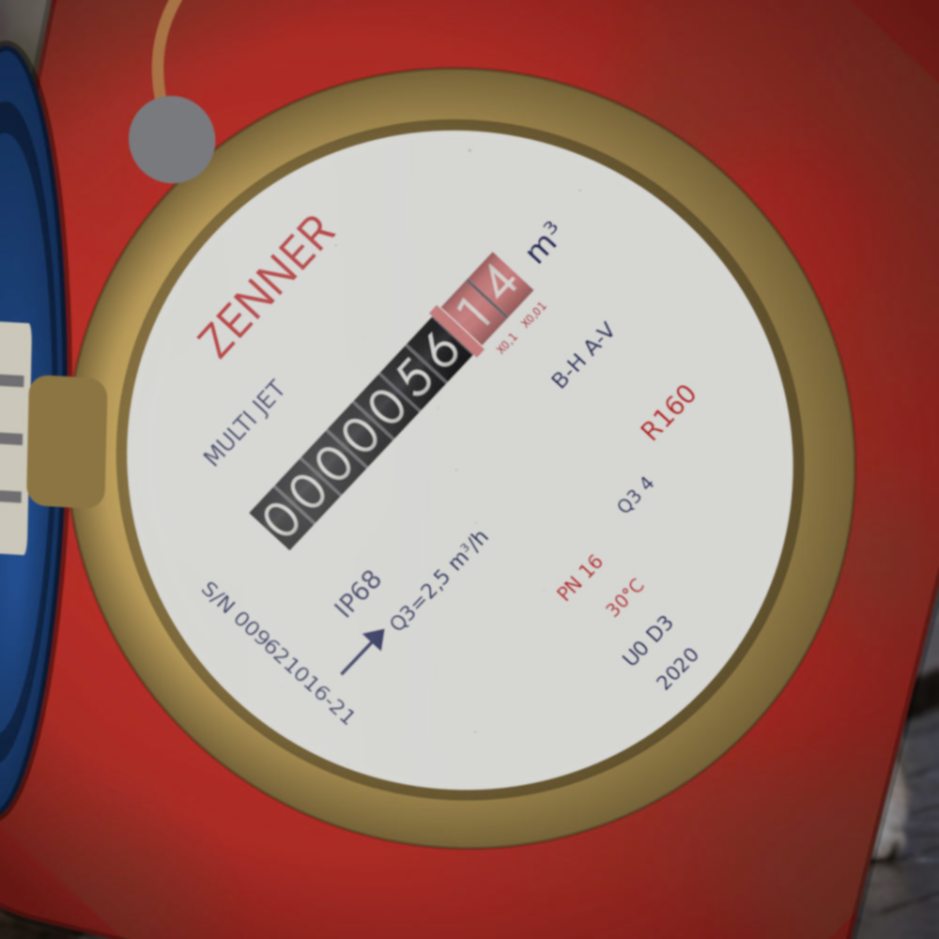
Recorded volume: 56.14 m³
